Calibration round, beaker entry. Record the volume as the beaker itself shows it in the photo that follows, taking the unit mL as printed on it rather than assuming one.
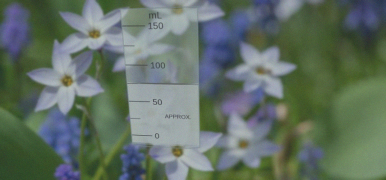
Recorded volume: 75 mL
